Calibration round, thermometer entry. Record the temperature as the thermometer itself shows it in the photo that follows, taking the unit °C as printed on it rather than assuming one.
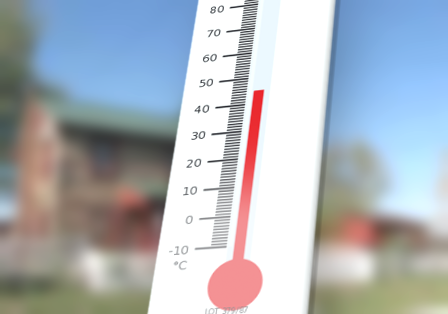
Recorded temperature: 45 °C
